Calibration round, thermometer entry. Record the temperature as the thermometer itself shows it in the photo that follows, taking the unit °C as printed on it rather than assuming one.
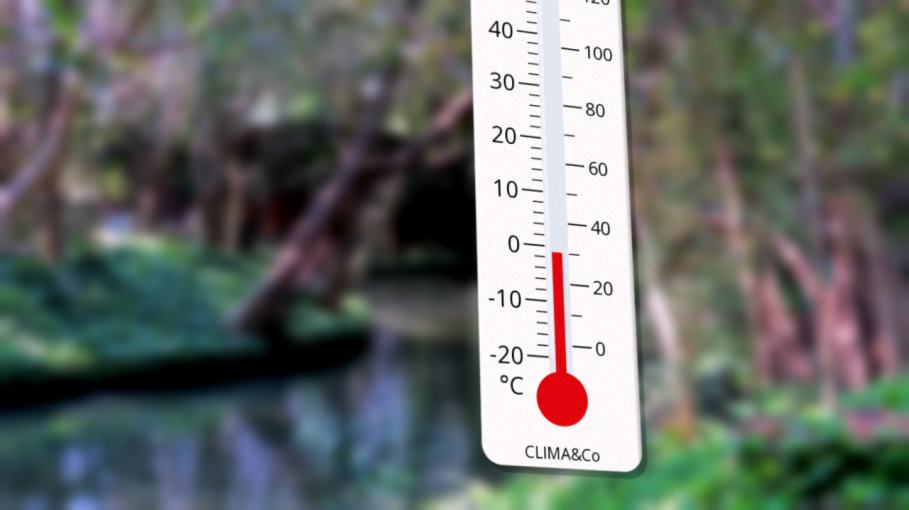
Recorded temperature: -1 °C
